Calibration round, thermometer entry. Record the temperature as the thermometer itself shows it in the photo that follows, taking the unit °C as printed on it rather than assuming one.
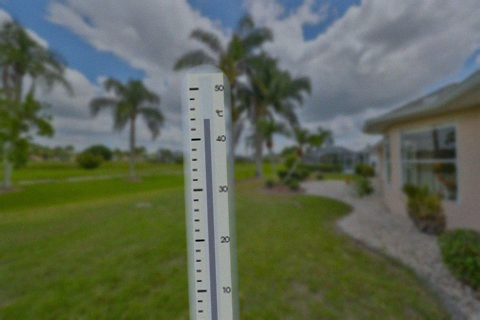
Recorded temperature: 44 °C
